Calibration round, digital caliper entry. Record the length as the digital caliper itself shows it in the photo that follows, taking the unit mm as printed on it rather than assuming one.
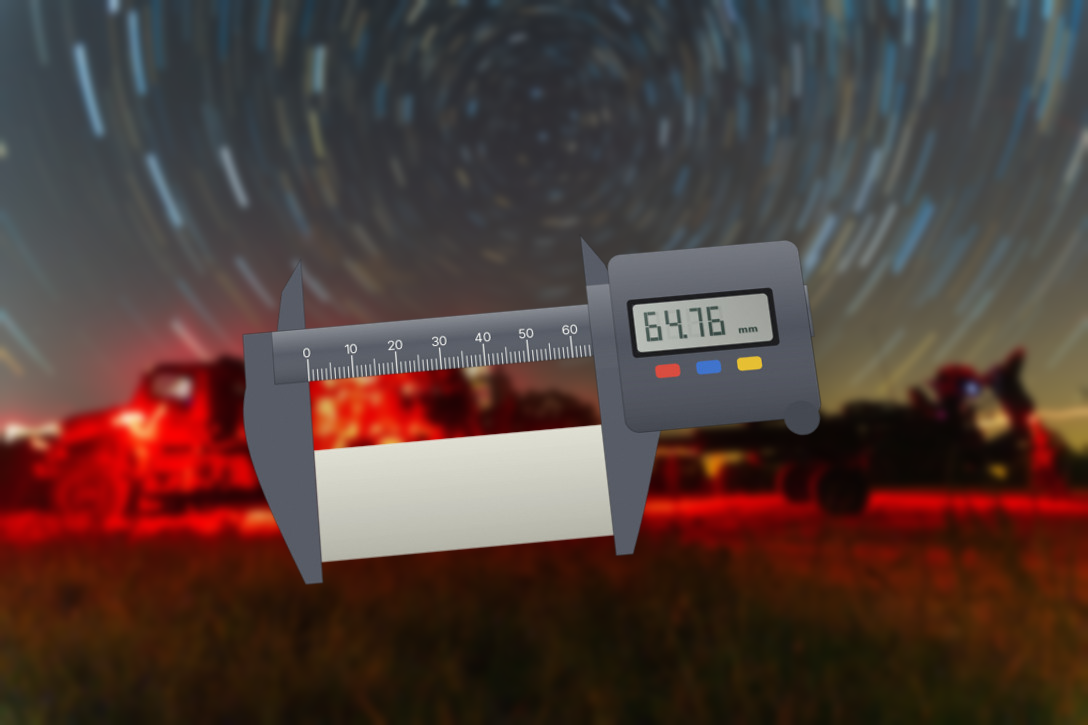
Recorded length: 64.76 mm
